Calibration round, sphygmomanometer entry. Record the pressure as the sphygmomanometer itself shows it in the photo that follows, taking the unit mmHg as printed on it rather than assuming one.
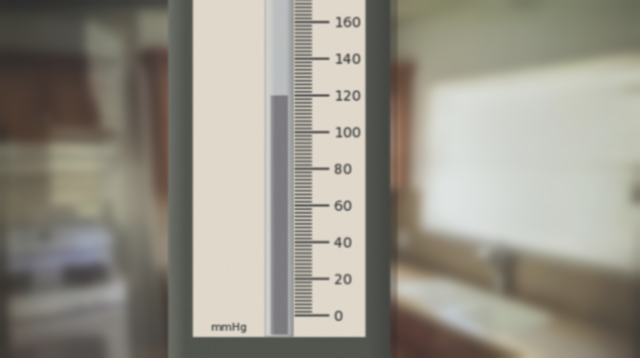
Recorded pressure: 120 mmHg
